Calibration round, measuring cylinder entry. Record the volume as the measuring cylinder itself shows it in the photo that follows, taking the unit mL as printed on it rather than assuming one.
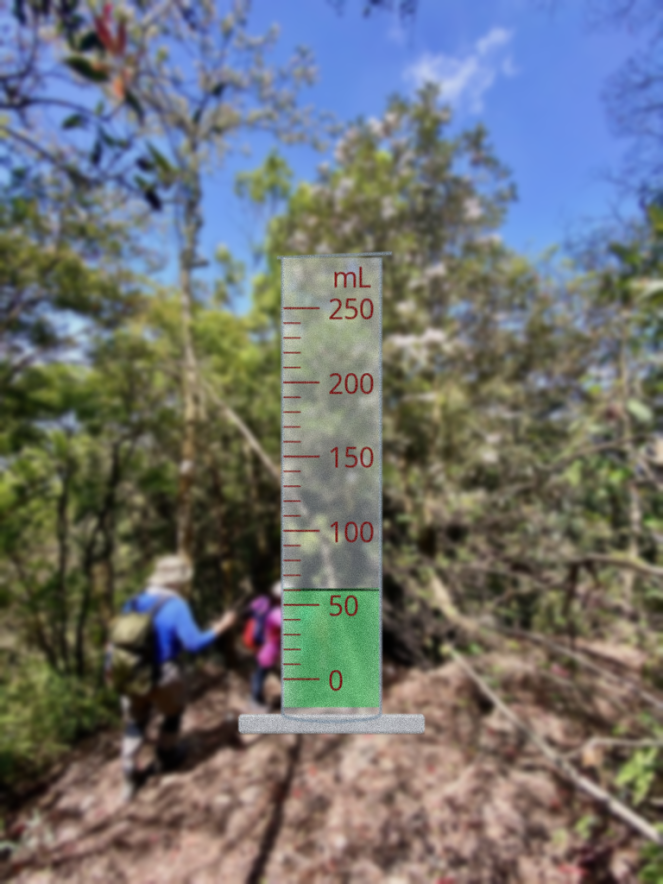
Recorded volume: 60 mL
